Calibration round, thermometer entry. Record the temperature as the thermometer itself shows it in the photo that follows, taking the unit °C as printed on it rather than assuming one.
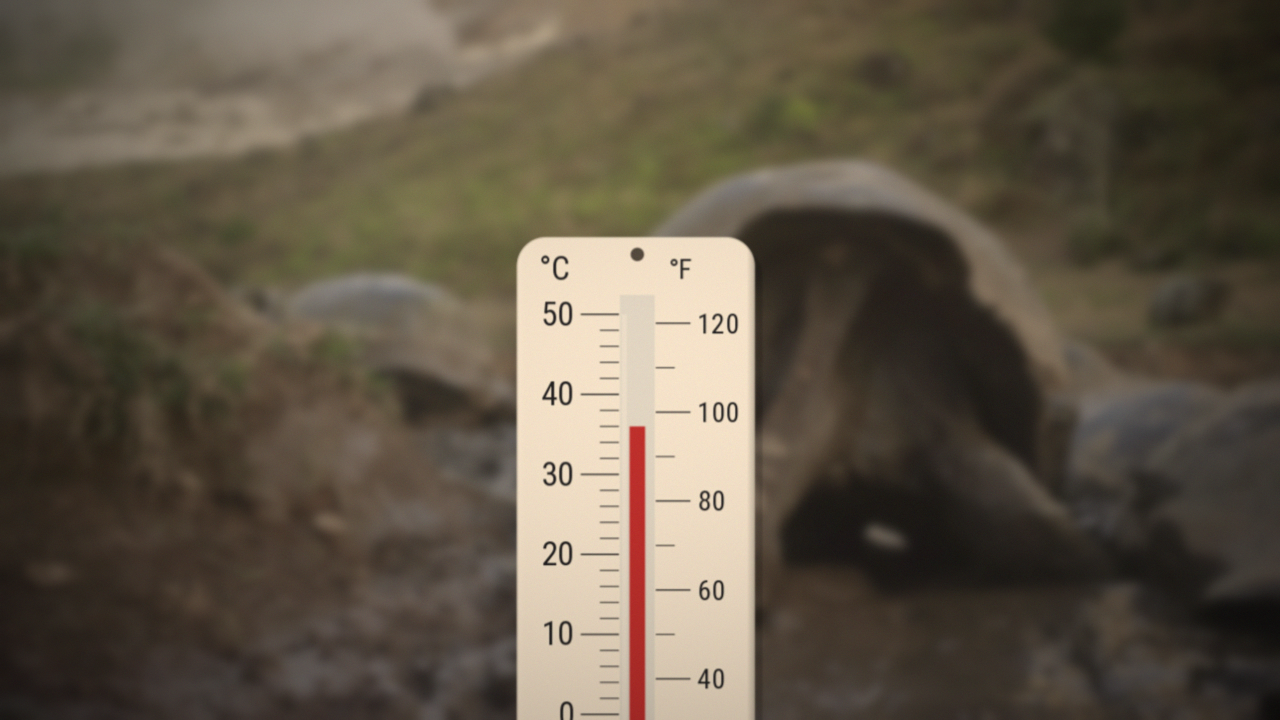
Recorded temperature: 36 °C
